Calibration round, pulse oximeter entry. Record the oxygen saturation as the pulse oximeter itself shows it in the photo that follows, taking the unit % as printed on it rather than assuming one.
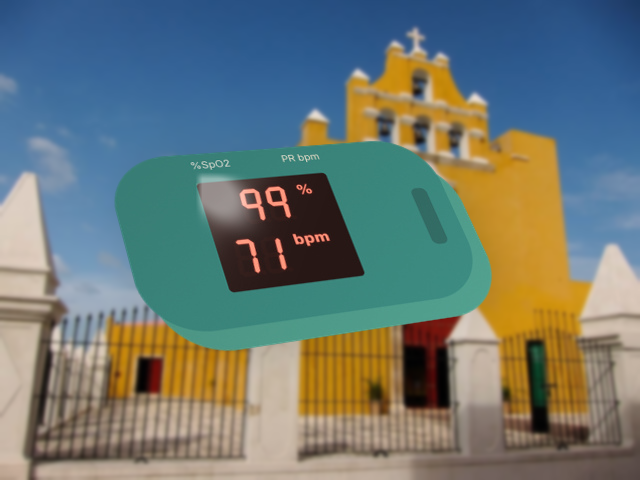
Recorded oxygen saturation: 99 %
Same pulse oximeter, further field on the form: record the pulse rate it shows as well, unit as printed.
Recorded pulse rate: 71 bpm
